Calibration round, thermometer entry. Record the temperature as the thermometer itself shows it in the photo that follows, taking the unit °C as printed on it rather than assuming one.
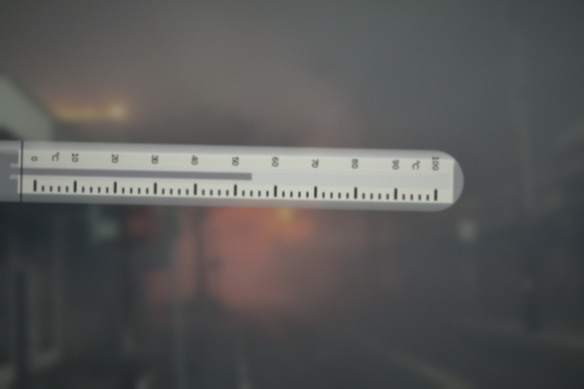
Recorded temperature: 54 °C
